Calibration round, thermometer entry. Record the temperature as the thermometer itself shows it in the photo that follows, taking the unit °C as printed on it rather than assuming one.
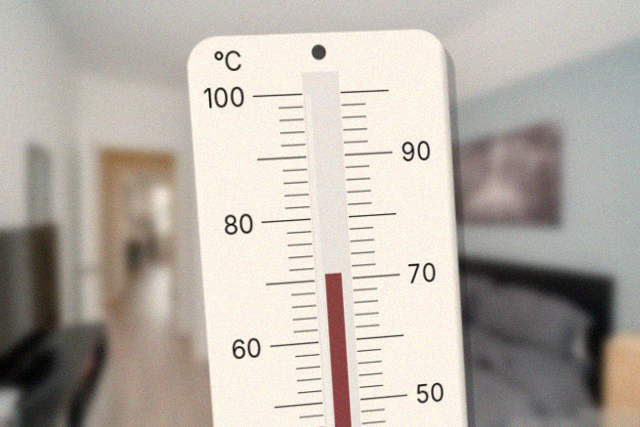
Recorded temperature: 71 °C
